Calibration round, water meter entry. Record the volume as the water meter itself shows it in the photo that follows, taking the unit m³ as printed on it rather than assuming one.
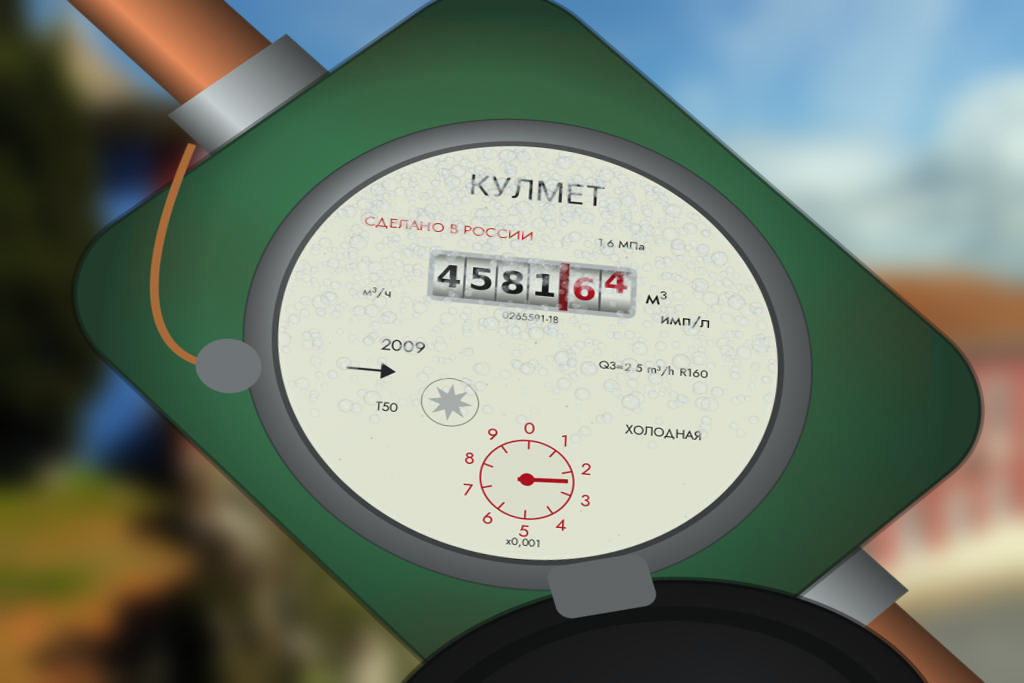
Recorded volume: 4581.642 m³
